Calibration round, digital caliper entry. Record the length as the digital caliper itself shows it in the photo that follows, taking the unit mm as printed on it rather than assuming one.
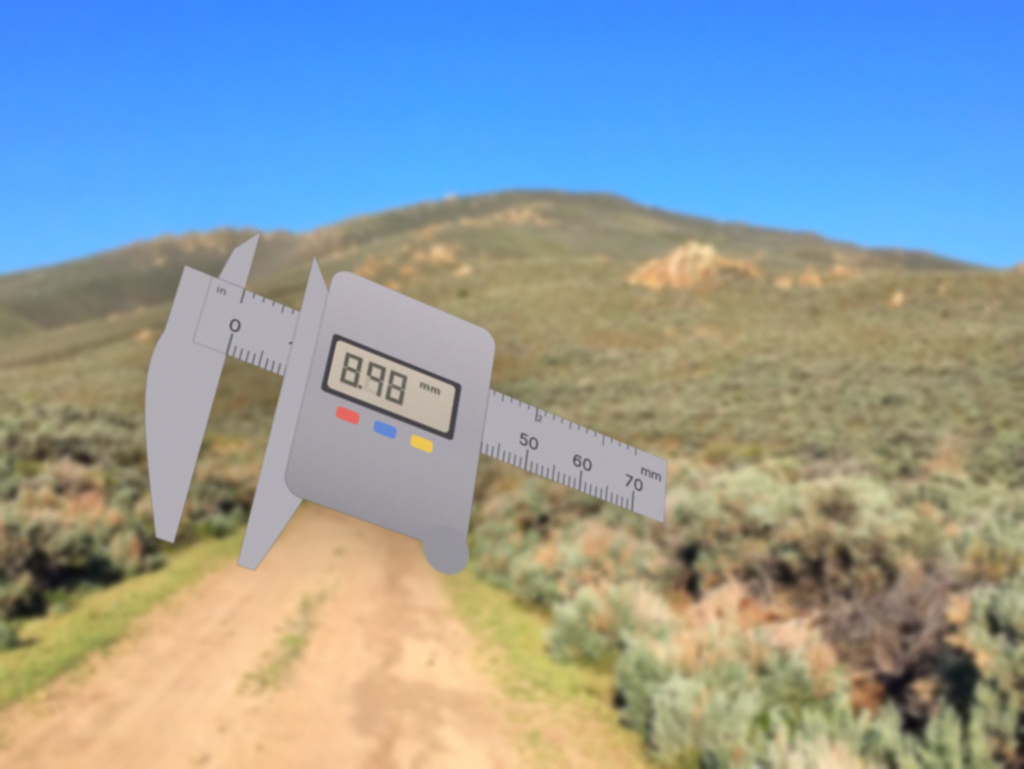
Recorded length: 8.98 mm
